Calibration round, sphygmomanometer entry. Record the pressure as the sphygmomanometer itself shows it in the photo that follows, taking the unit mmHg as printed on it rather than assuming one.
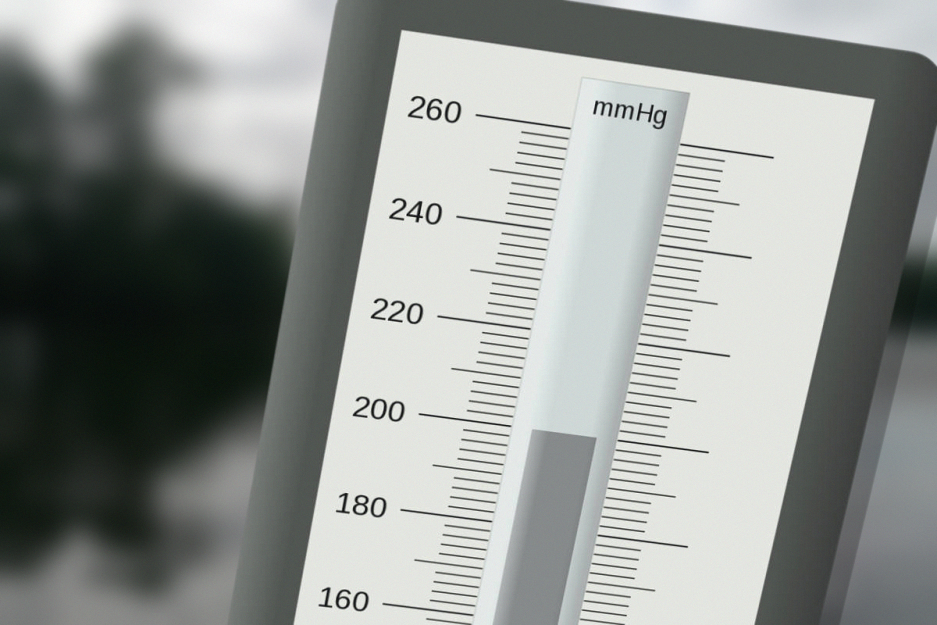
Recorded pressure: 200 mmHg
